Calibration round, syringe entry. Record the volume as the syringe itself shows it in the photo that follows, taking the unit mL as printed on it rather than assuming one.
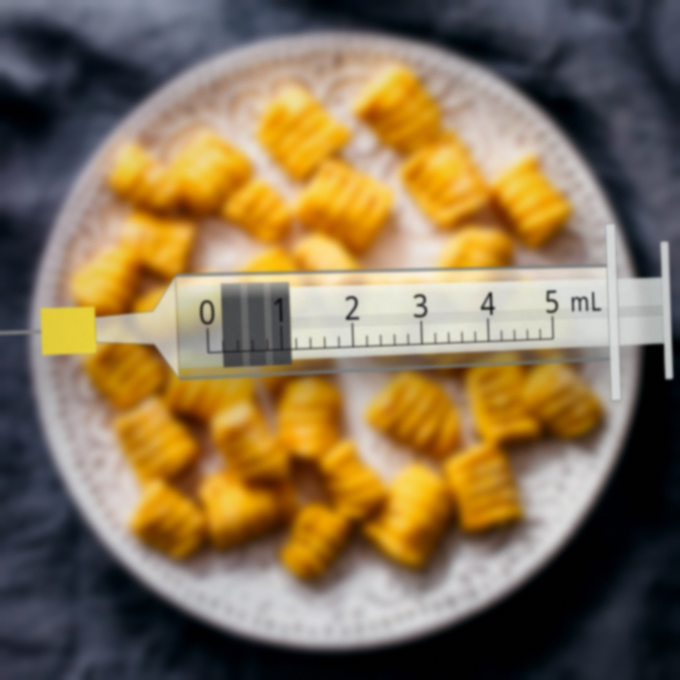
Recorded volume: 0.2 mL
